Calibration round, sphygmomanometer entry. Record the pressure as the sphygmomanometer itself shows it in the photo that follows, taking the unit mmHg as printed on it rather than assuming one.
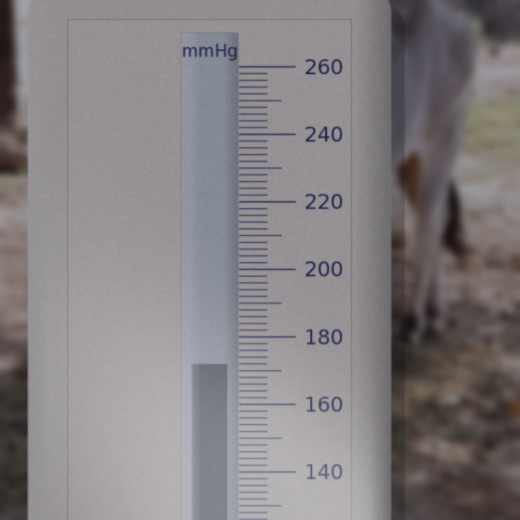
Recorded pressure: 172 mmHg
